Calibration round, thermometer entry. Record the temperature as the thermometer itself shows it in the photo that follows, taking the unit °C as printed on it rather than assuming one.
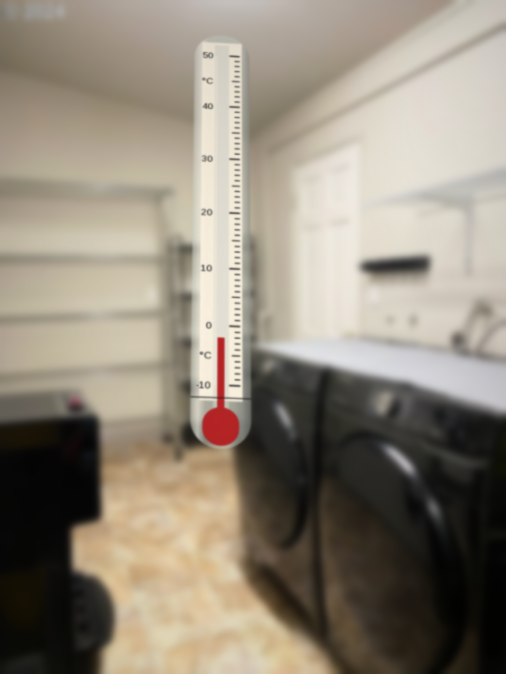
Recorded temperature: -2 °C
